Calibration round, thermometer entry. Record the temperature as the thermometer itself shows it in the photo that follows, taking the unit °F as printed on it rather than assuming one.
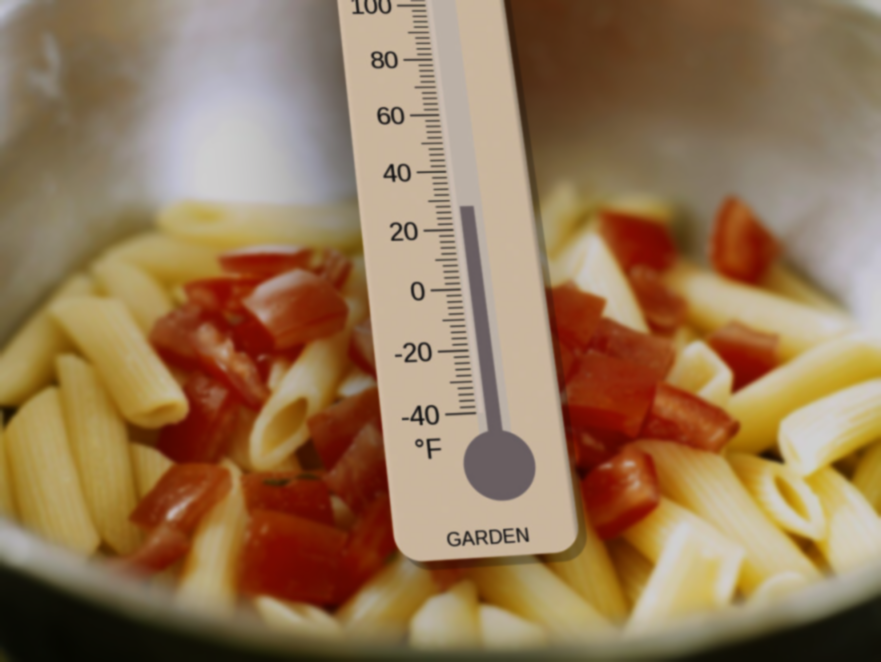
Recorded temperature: 28 °F
